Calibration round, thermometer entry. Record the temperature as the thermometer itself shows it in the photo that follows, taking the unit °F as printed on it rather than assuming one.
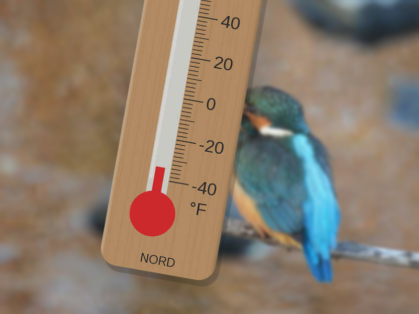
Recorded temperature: -34 °F
